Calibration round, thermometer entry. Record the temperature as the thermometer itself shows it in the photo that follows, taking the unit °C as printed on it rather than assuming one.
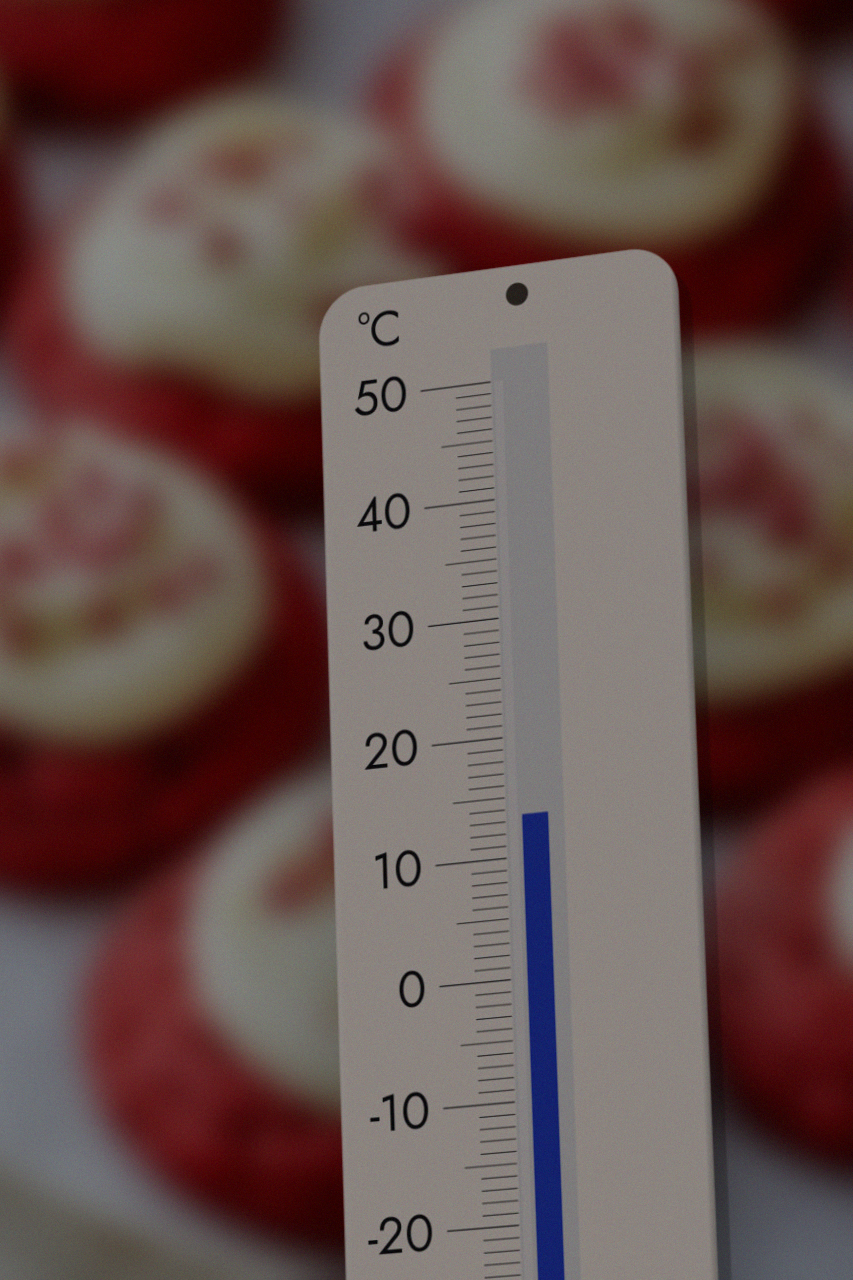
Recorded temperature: 13.5 °C
